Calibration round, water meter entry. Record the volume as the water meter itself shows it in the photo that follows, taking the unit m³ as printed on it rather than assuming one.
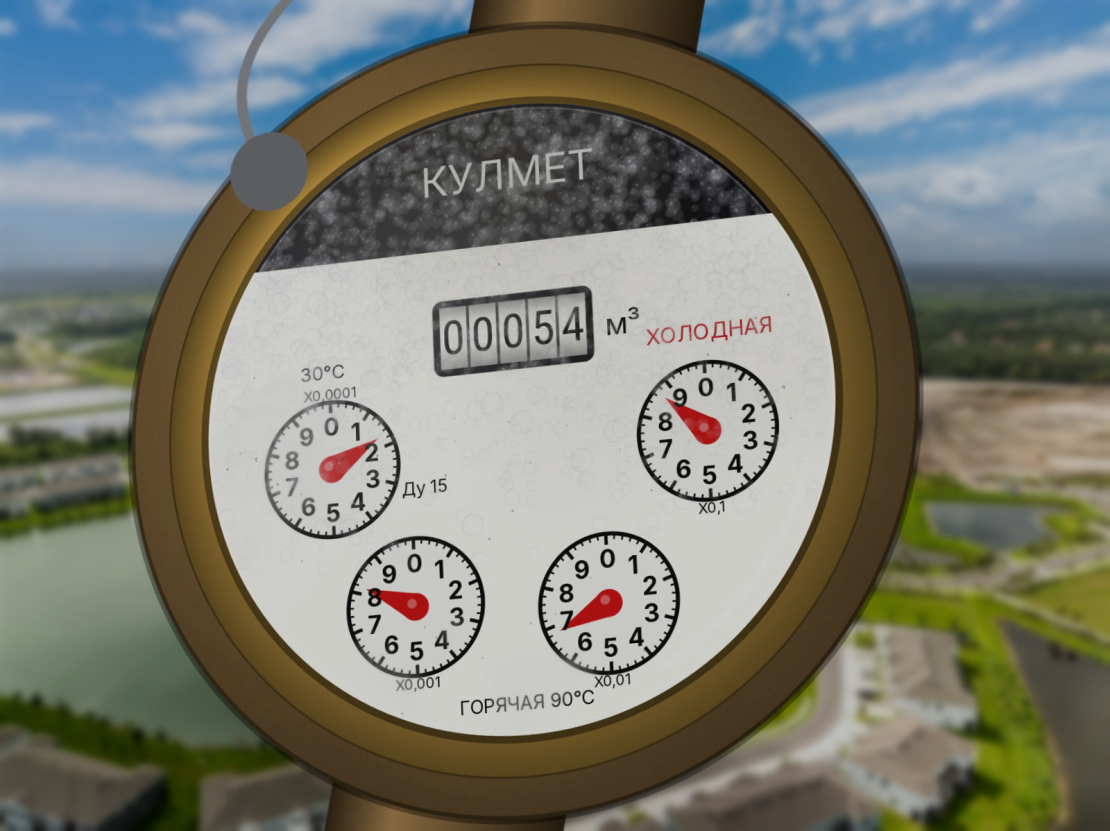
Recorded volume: 54.8681 m³
